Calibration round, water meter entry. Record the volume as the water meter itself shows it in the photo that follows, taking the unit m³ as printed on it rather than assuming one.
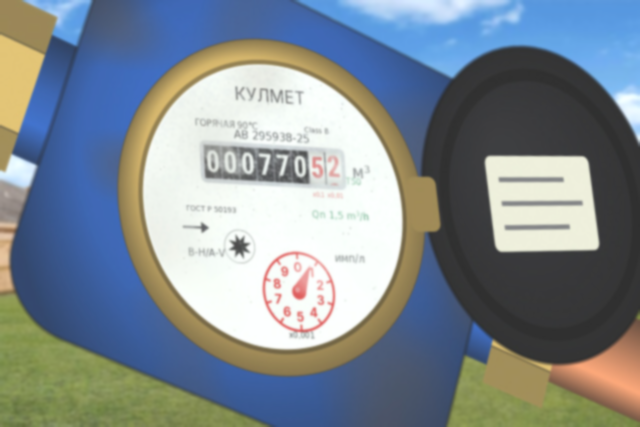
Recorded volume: 770.520 m³
